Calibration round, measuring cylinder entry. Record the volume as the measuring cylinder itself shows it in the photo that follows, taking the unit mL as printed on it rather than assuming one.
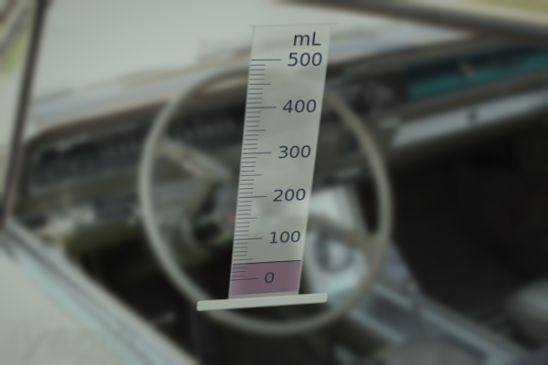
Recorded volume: 40 mL
